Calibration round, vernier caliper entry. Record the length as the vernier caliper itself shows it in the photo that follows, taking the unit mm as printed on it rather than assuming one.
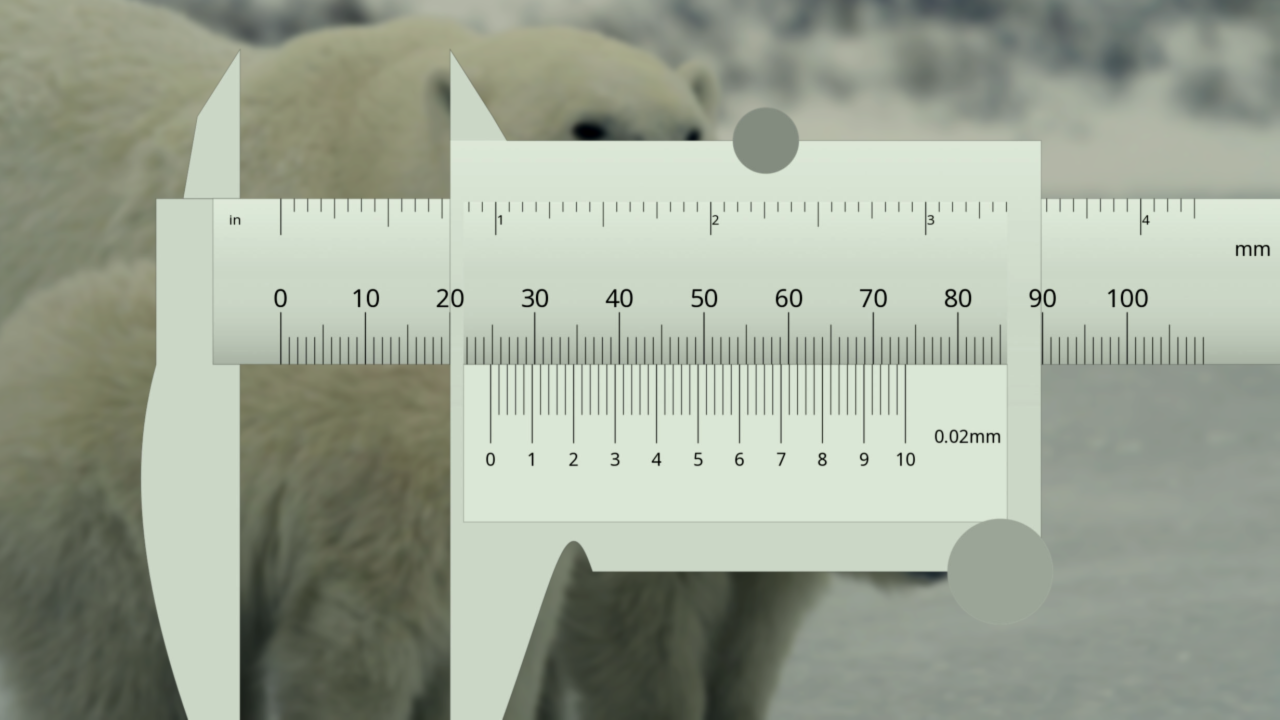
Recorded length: 24.8 mm
